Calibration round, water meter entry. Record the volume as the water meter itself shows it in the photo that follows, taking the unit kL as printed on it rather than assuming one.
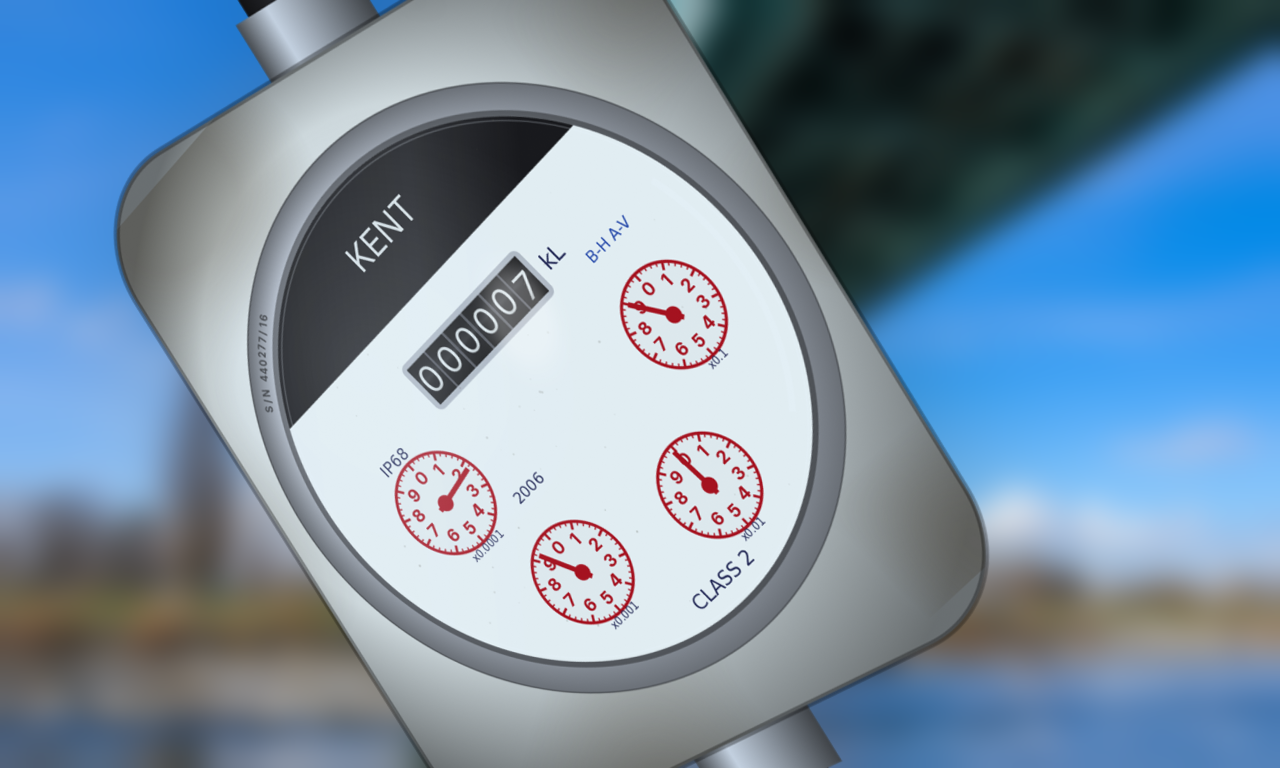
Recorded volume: 6.8992 kL
